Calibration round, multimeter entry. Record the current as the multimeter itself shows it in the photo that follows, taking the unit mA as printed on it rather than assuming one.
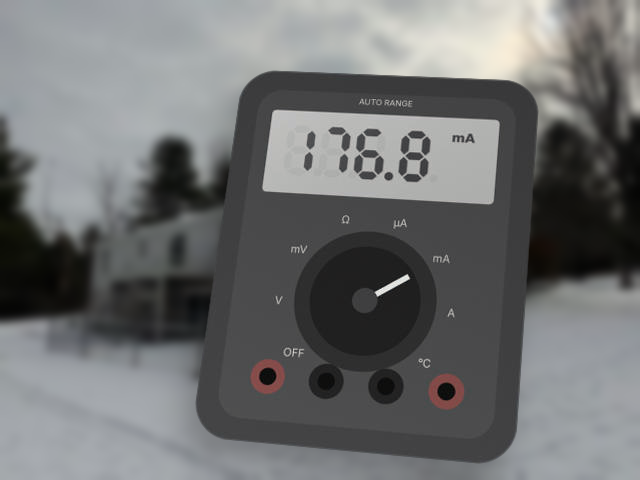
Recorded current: 176.8 mA
